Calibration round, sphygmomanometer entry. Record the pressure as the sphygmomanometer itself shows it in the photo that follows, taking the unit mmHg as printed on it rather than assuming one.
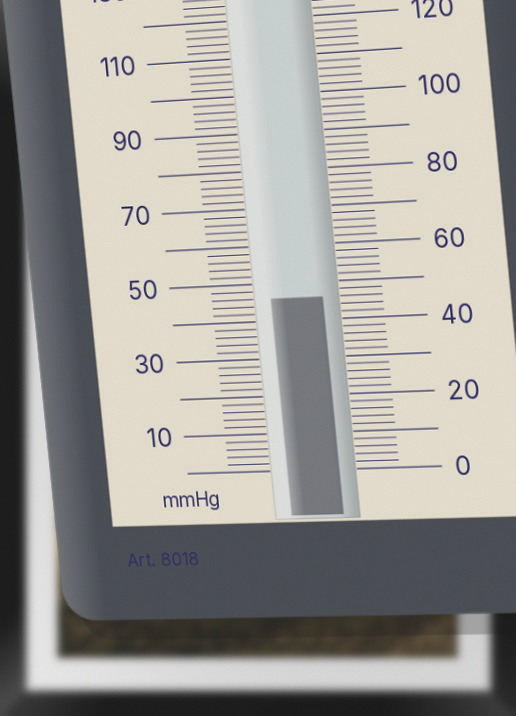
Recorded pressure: 46 mmHg
